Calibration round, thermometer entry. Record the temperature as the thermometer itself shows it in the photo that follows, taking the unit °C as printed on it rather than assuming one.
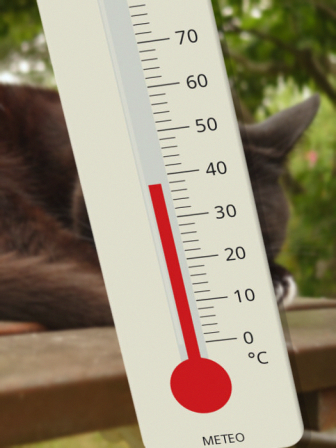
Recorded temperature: 38 °C
